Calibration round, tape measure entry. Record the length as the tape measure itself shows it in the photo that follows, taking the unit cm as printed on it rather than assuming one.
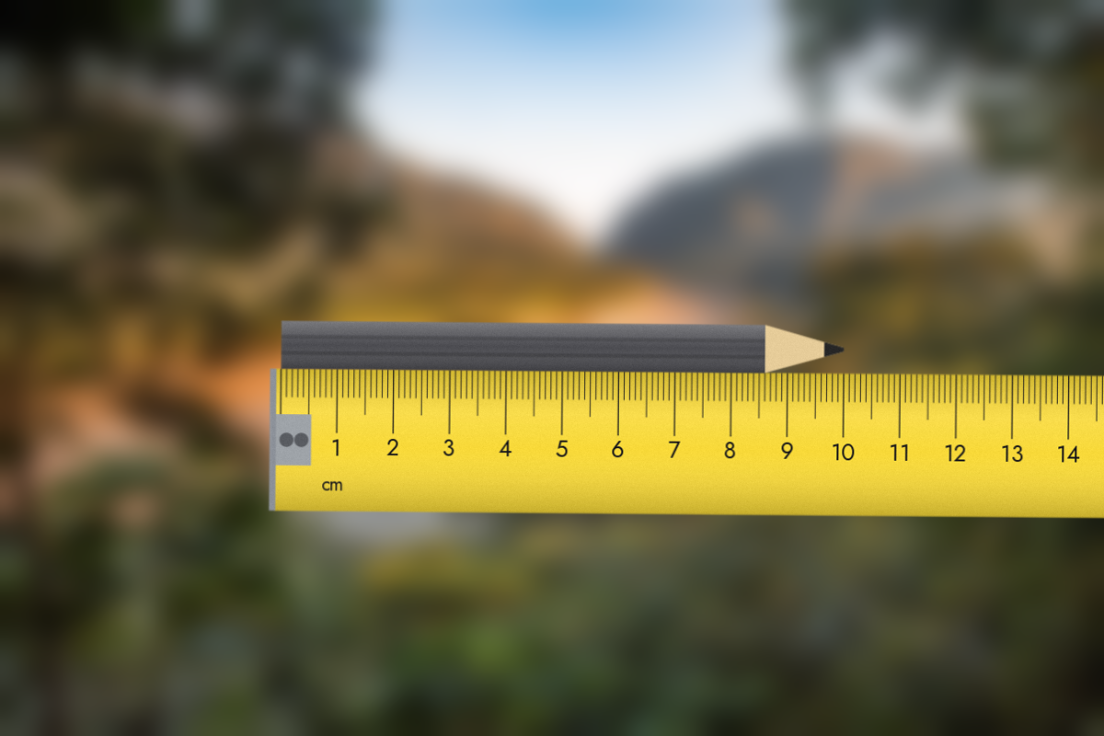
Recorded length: 10 cm
